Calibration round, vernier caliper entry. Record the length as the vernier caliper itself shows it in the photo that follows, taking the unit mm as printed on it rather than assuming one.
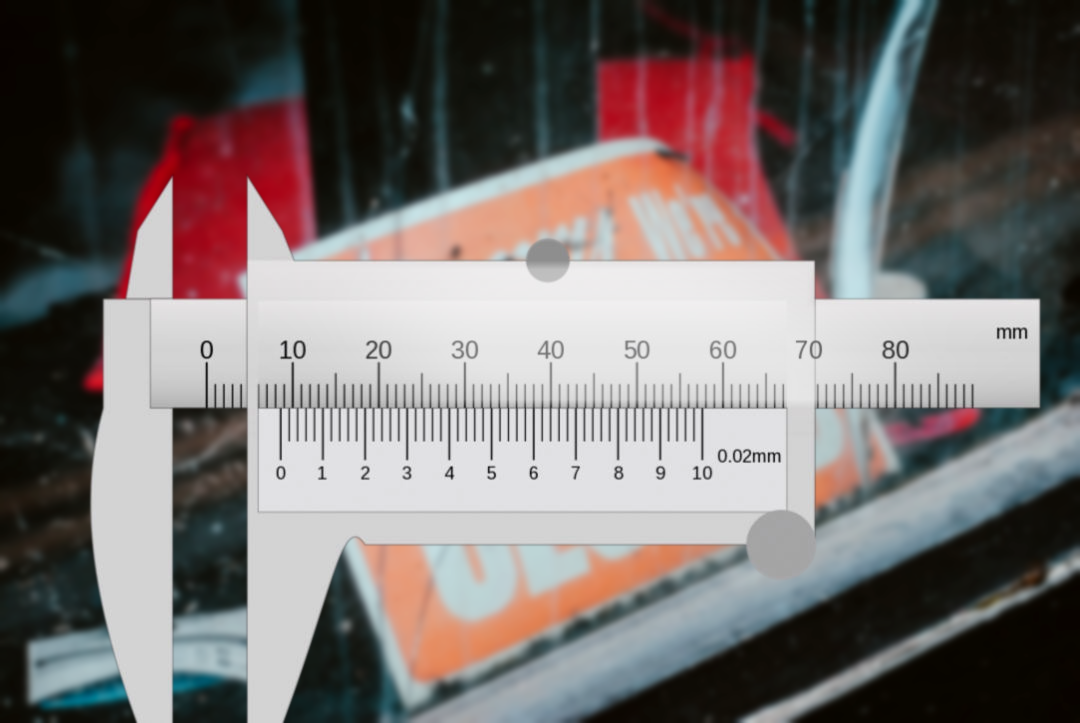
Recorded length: 8.6 mm
